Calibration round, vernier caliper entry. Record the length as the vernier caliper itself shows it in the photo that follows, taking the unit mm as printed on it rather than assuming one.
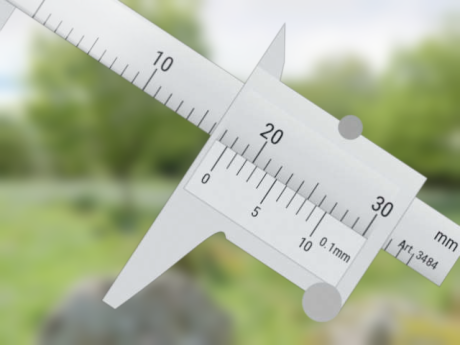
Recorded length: 17.7 mm
